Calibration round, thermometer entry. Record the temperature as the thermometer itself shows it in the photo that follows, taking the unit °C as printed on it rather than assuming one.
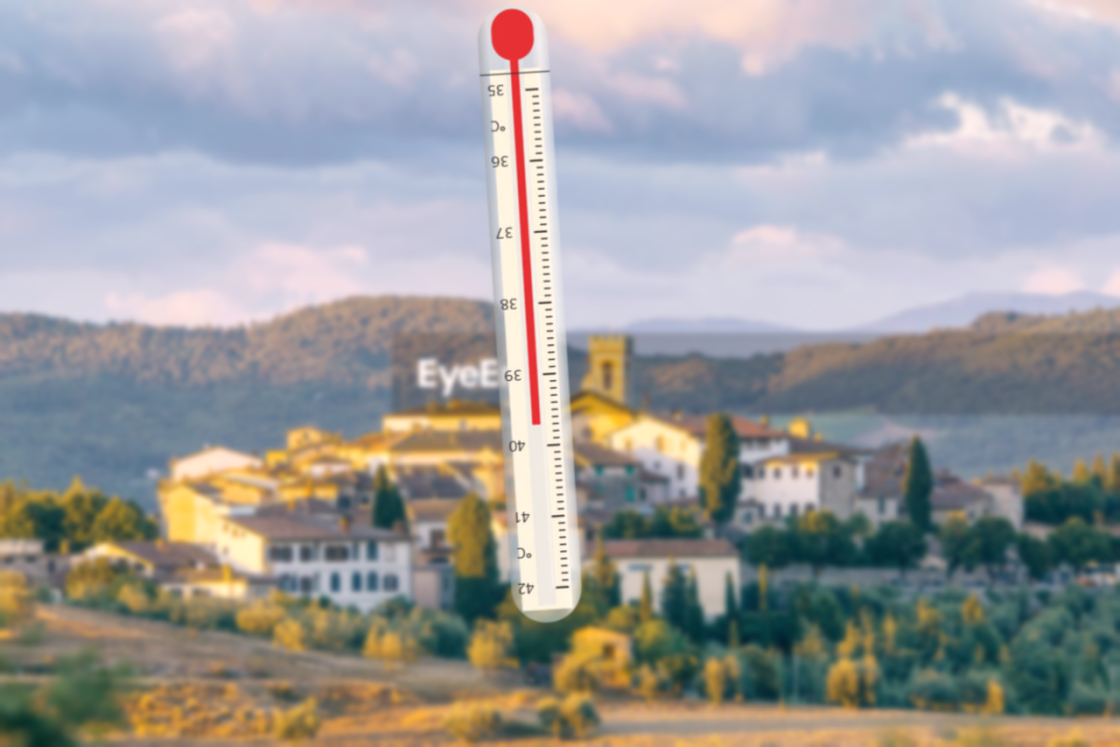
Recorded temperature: 39.7 °C
